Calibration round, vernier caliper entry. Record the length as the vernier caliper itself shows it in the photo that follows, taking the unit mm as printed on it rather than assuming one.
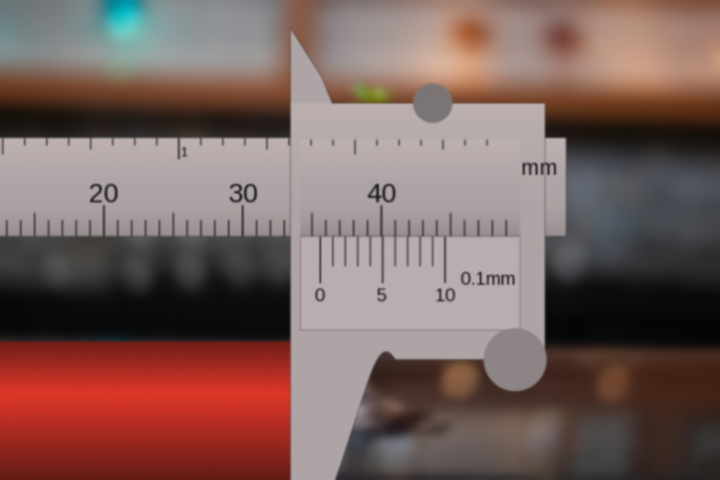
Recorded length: 35.6 mm
